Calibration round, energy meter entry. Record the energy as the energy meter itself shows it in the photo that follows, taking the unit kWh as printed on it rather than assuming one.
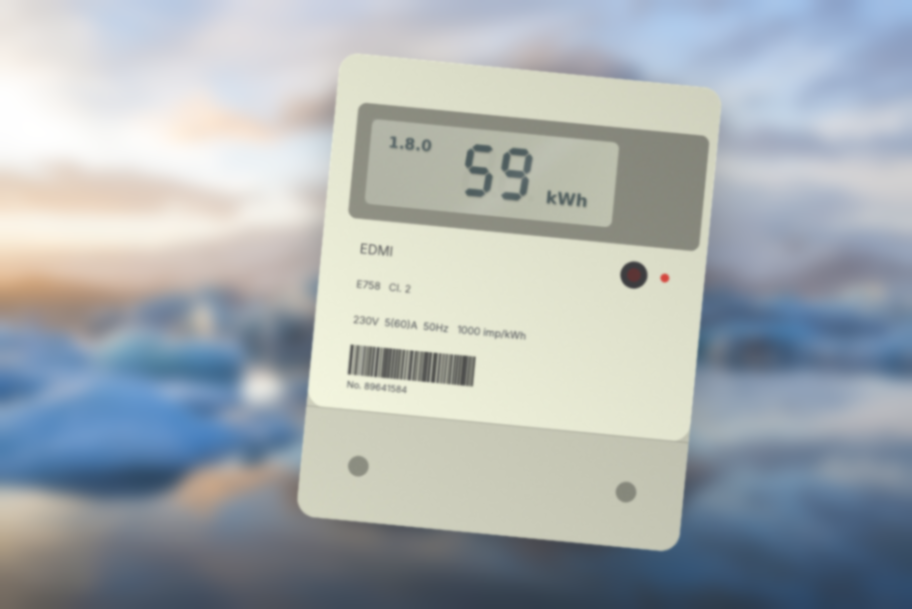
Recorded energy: 59 kWh
